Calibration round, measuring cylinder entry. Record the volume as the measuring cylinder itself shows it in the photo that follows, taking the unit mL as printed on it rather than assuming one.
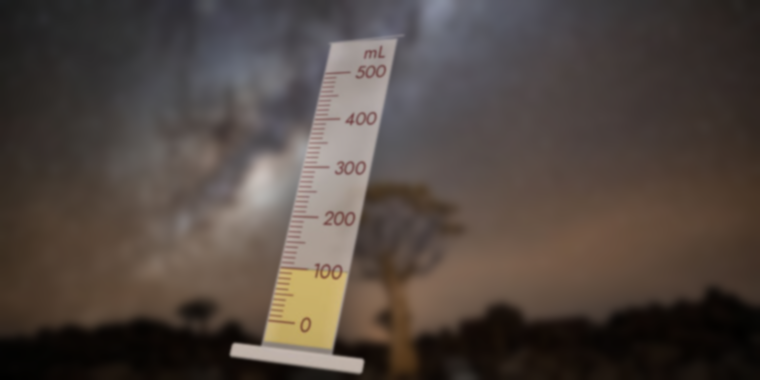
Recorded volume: 100 mL
